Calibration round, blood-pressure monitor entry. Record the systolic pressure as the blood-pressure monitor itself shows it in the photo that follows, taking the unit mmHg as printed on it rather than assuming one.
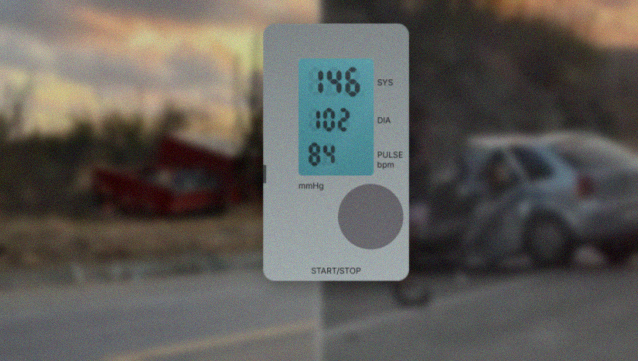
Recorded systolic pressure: 146 mmHg
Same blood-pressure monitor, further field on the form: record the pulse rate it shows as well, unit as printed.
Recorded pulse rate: 84 bpm
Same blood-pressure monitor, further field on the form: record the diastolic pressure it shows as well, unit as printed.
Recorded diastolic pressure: 102 mmHg
